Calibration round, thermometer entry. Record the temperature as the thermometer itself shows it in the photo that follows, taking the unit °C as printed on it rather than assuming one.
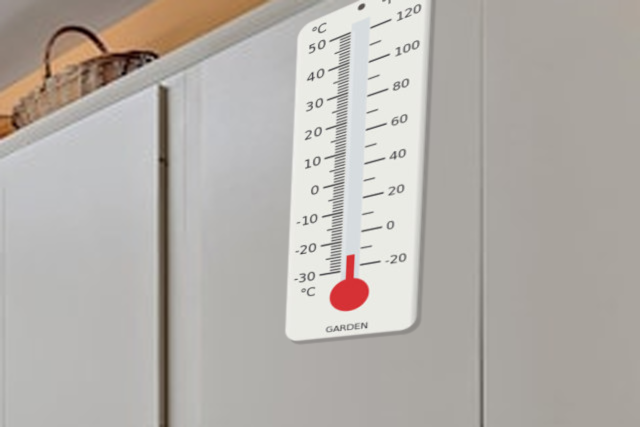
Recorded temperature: -25 °C
